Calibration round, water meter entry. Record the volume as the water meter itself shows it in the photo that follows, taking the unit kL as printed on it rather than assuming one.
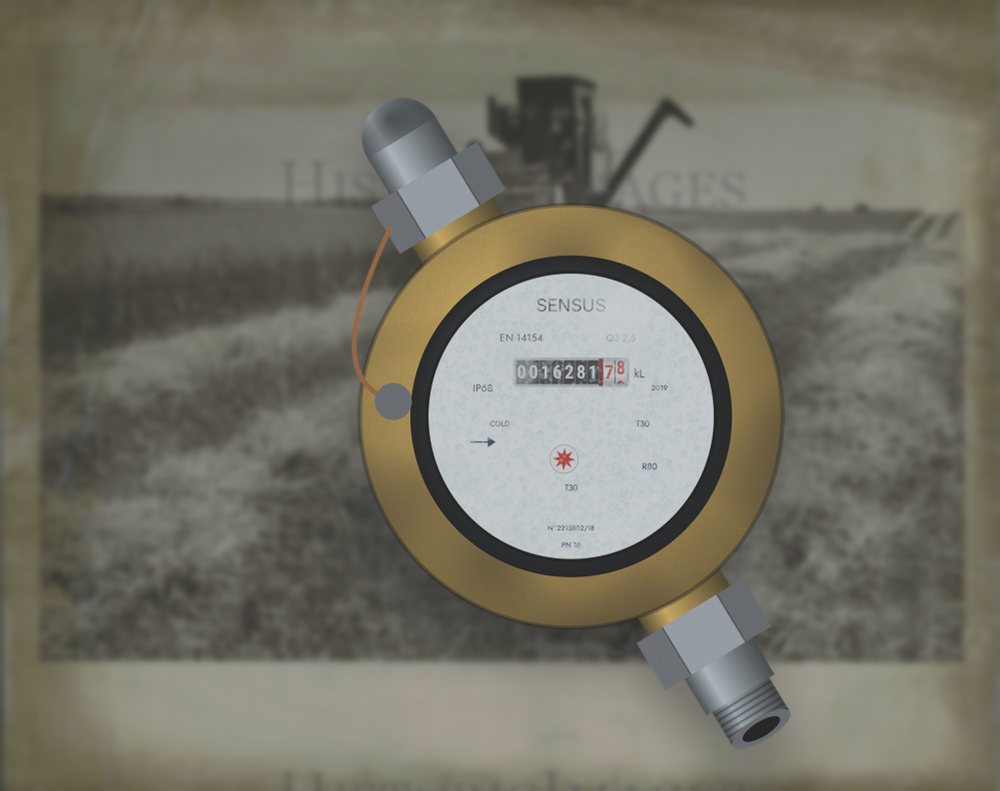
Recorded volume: 16281.78 kL
